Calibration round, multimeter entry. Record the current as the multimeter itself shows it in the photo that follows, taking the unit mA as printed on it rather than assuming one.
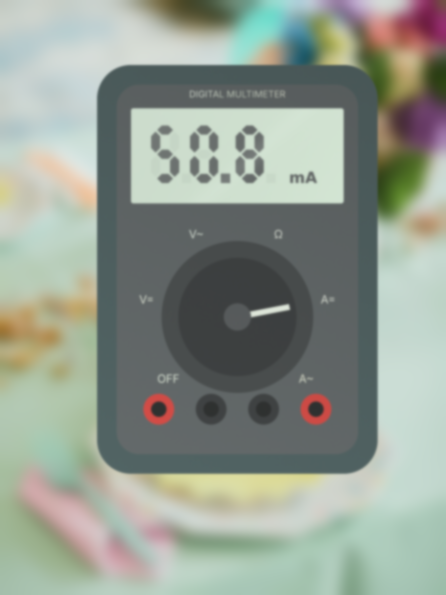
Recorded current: 50.8 mA
